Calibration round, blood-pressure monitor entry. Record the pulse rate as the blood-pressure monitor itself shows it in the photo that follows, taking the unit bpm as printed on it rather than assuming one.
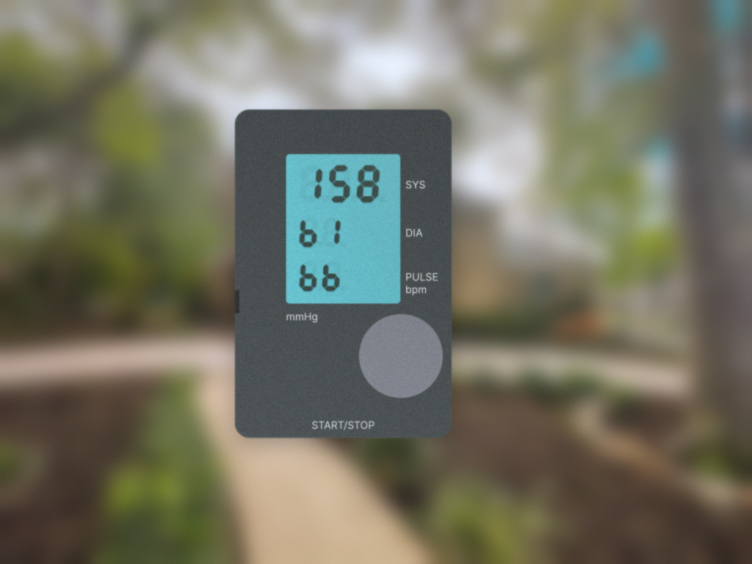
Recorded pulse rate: 66 bpm
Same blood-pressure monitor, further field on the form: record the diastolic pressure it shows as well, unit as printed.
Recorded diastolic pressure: 61 mmHg
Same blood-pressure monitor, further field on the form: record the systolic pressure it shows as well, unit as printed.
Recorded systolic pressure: 158 mmHg
